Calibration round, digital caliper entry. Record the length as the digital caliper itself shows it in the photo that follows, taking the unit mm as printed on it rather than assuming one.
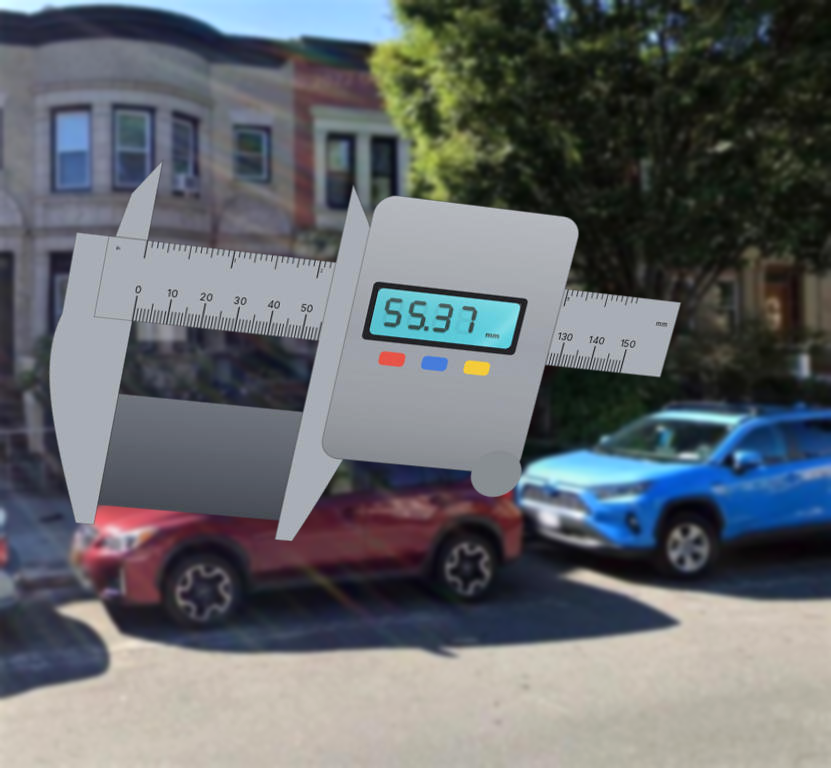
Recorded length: 55.37 mm
